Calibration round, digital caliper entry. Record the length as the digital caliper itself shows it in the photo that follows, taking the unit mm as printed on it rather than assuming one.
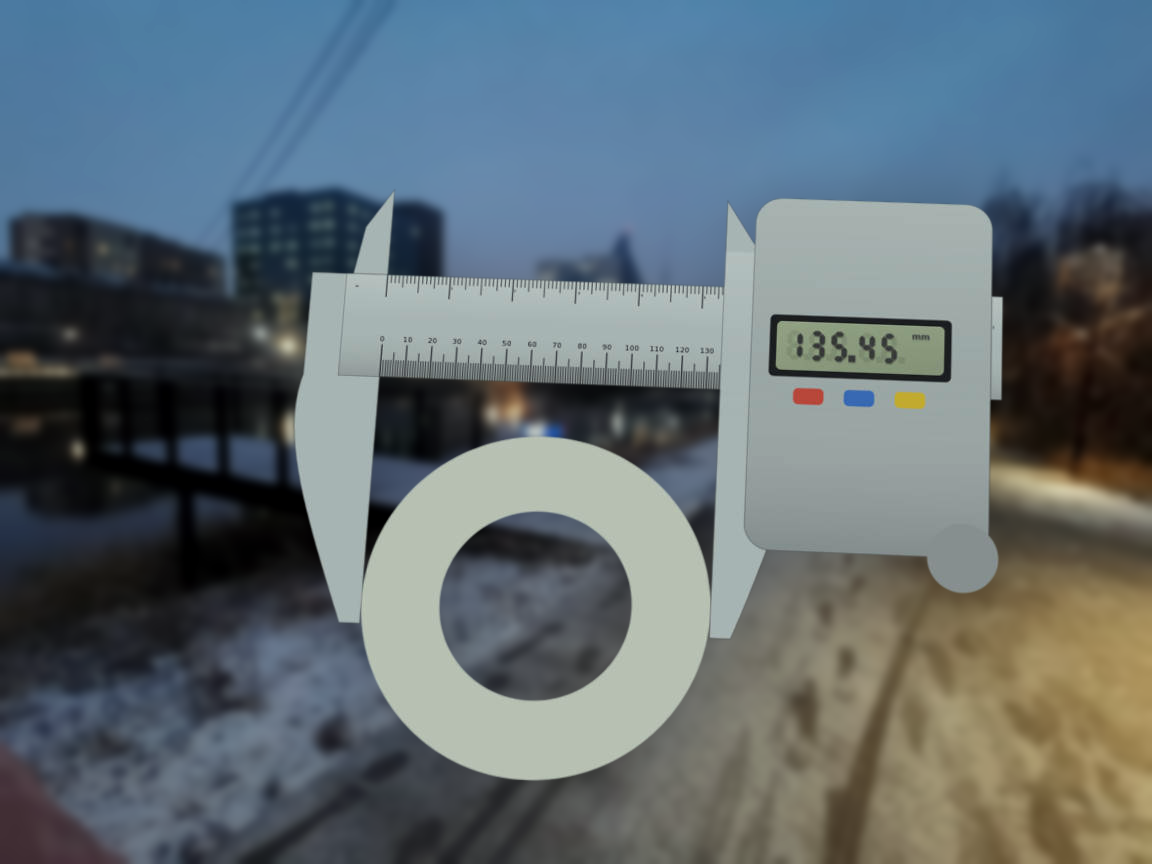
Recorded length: 135.45 mm
